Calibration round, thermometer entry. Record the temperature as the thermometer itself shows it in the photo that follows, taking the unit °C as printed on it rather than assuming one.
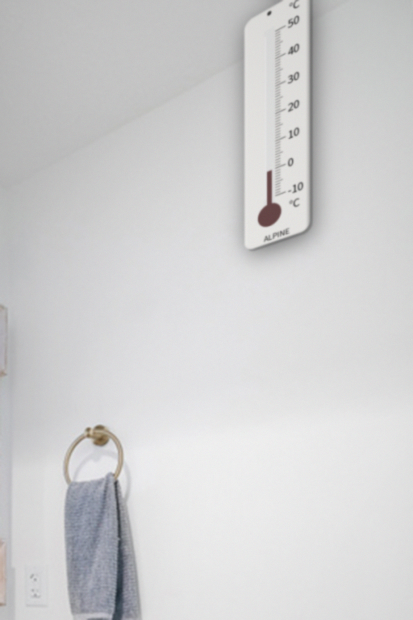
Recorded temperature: 0 °C
